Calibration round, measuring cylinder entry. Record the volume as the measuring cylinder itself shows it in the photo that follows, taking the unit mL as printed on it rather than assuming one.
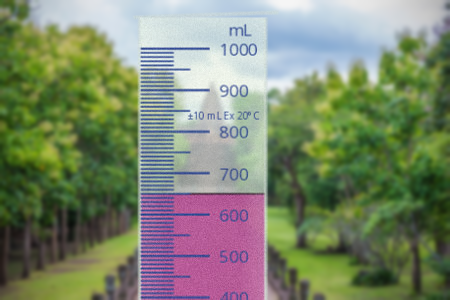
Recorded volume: 650 mL
